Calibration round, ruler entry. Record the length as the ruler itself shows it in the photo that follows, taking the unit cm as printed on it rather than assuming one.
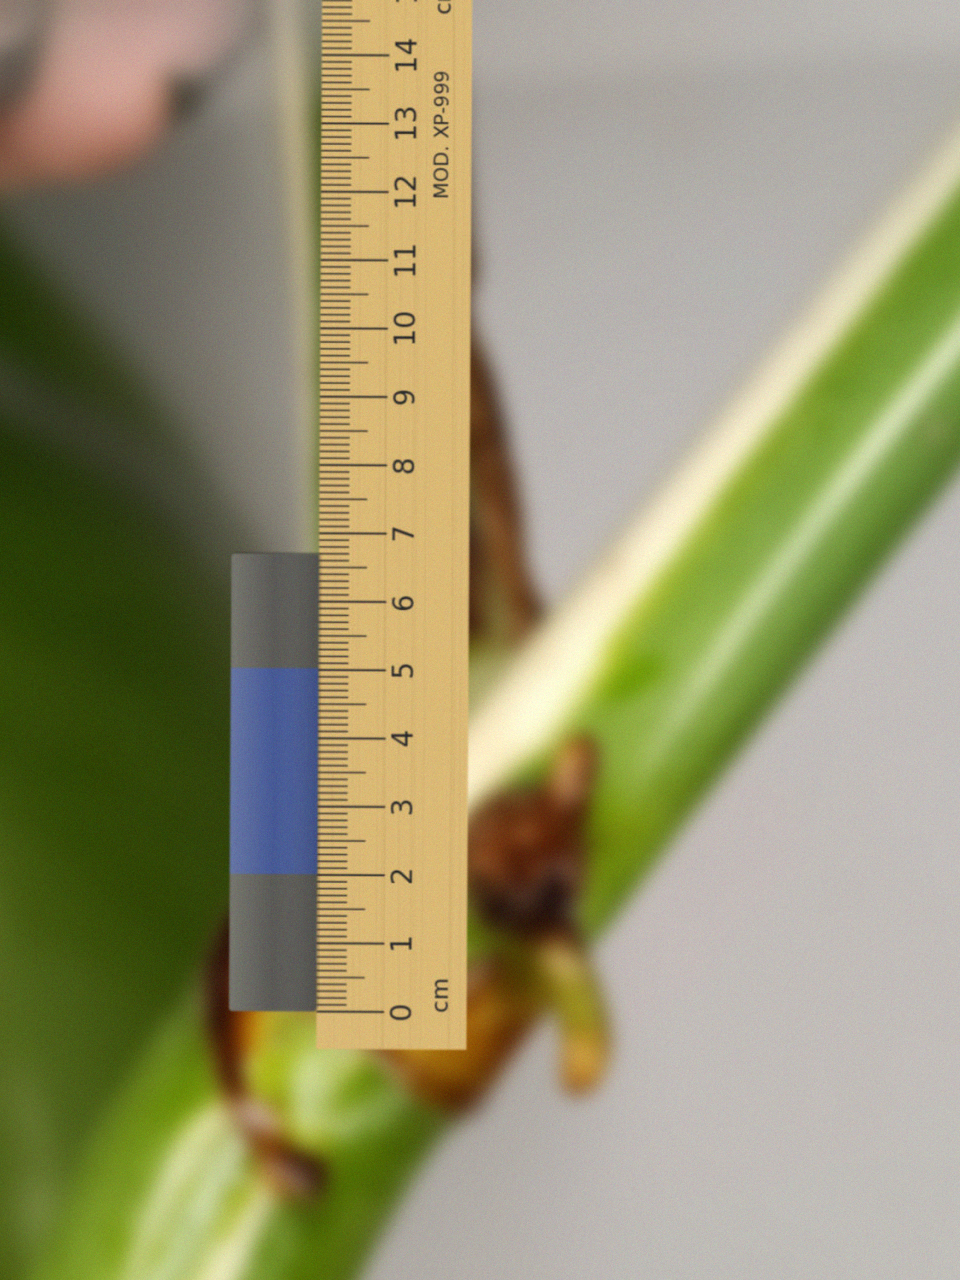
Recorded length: 6.7 cm
